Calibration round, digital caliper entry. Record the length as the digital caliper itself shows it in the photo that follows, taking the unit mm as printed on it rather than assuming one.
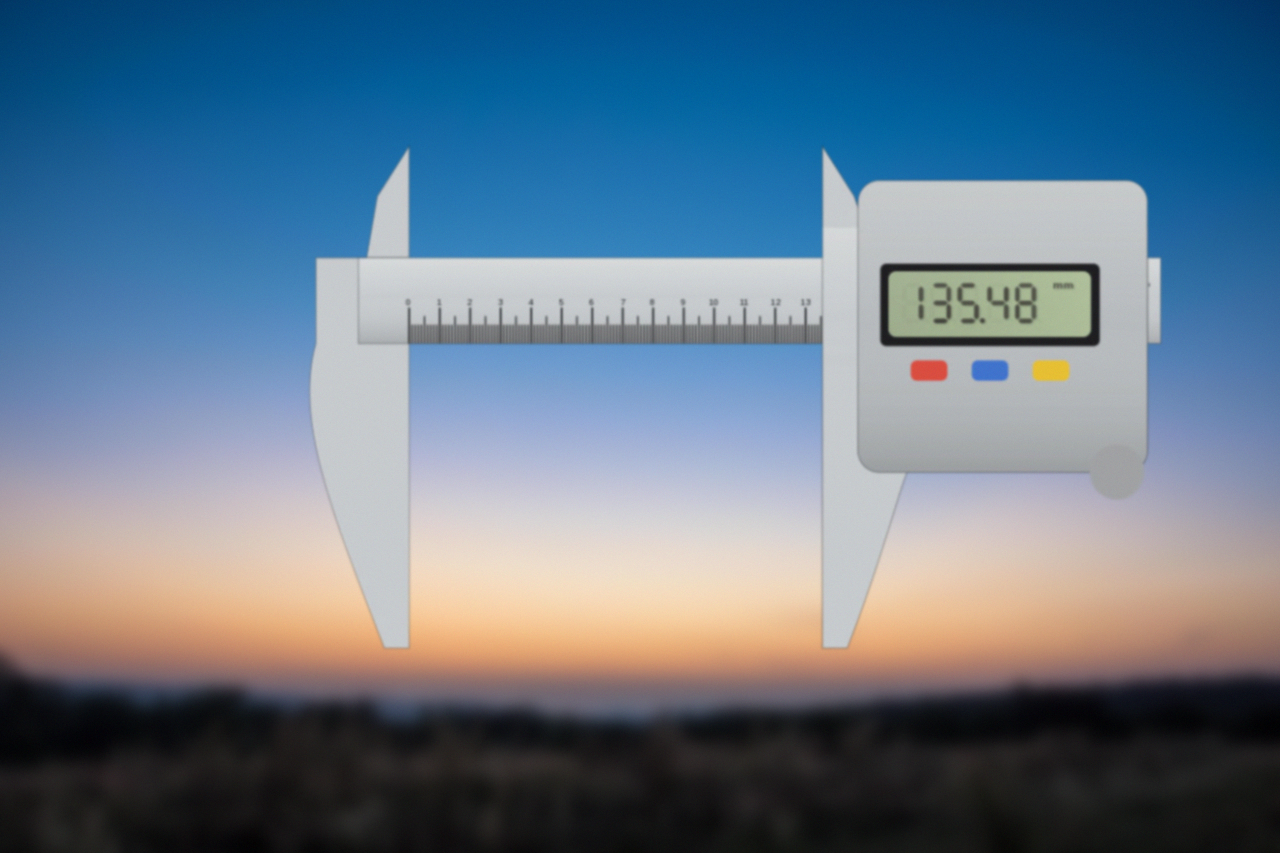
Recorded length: 135.48 mm
